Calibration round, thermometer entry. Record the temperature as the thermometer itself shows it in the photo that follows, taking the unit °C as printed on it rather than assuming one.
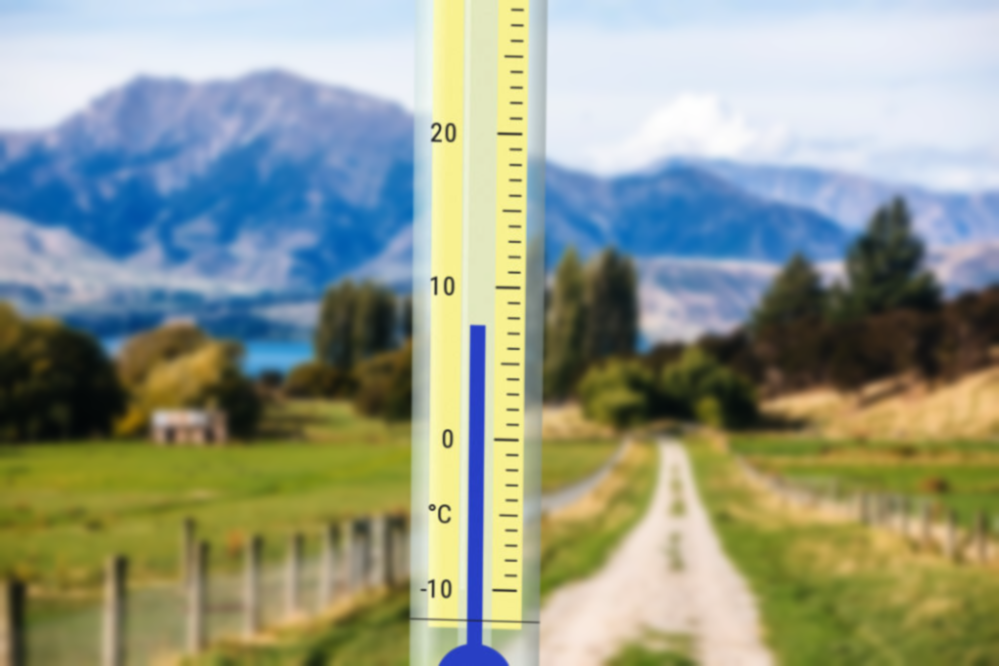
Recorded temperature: 7.5 °C
